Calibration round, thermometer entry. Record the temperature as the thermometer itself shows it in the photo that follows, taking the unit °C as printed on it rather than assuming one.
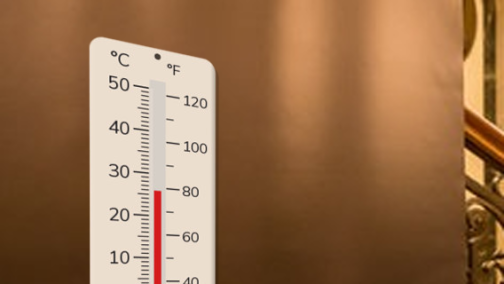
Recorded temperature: 26 °C
